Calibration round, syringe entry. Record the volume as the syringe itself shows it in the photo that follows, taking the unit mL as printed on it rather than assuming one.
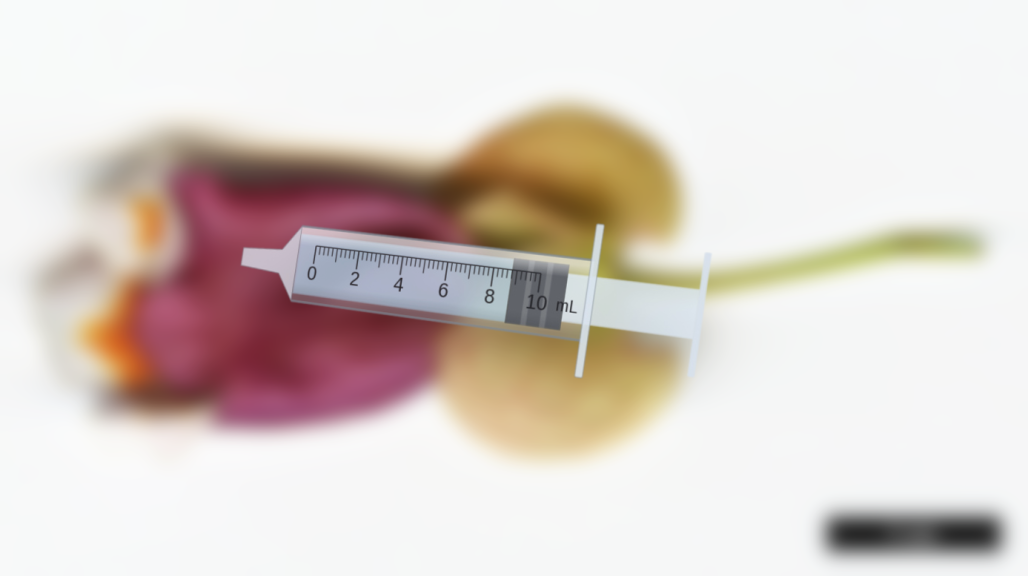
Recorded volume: 8.8 mL
